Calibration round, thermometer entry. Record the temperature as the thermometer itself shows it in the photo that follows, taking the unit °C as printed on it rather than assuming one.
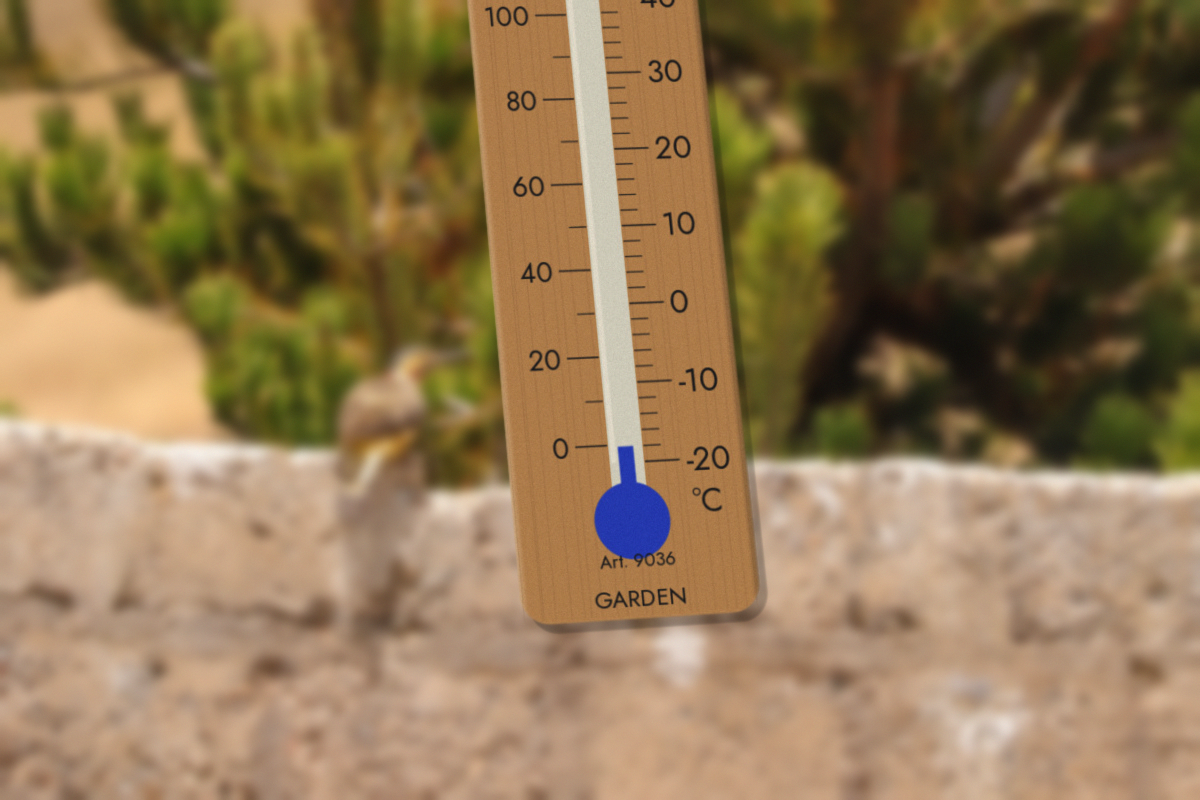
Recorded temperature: -18 °C
